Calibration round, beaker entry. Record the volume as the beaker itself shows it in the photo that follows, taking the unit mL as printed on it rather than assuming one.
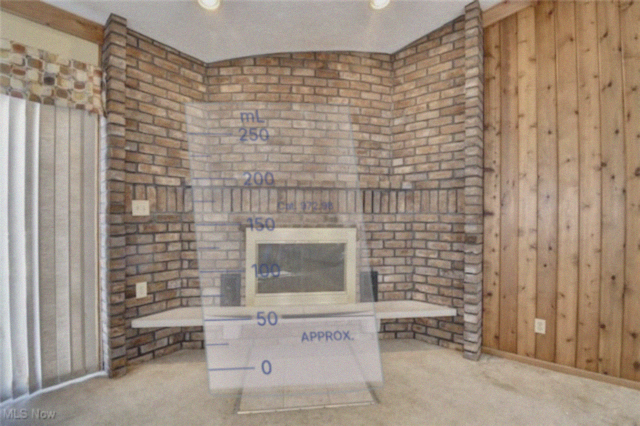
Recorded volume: 50 mL
